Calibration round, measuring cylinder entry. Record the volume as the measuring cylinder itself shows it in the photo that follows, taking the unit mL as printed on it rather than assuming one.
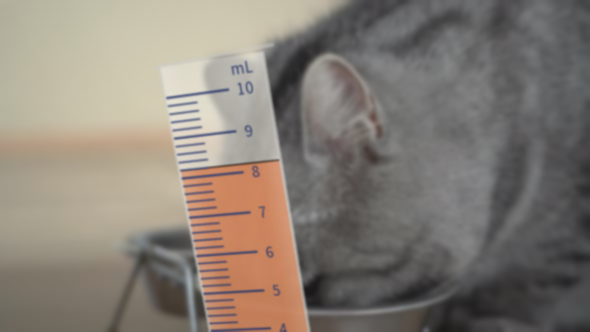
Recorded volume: 8.2 mL
